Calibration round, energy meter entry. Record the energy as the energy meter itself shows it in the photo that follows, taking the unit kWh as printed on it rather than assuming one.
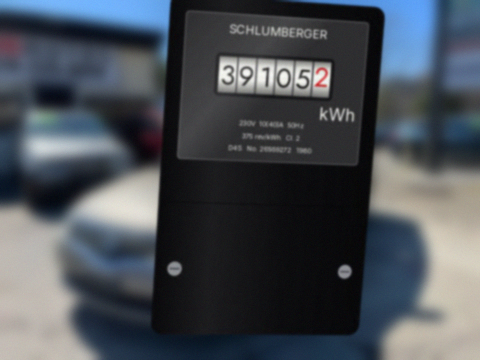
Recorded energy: 39105.2 kWh
